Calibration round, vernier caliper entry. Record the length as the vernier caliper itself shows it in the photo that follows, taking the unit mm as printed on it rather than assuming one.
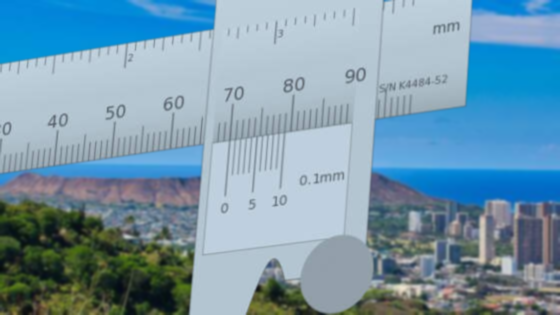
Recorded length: 70.0 mm
